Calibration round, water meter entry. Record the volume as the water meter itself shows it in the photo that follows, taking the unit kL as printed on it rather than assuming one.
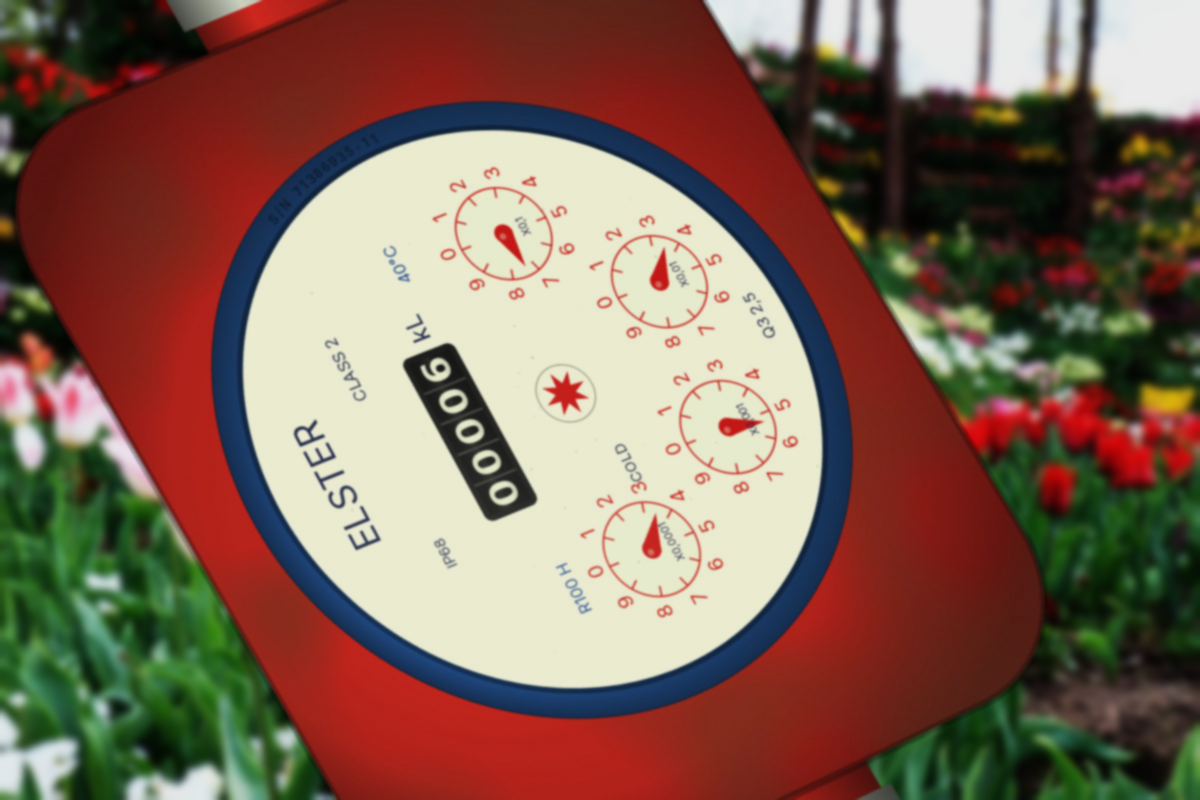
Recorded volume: 6.7353 kL
